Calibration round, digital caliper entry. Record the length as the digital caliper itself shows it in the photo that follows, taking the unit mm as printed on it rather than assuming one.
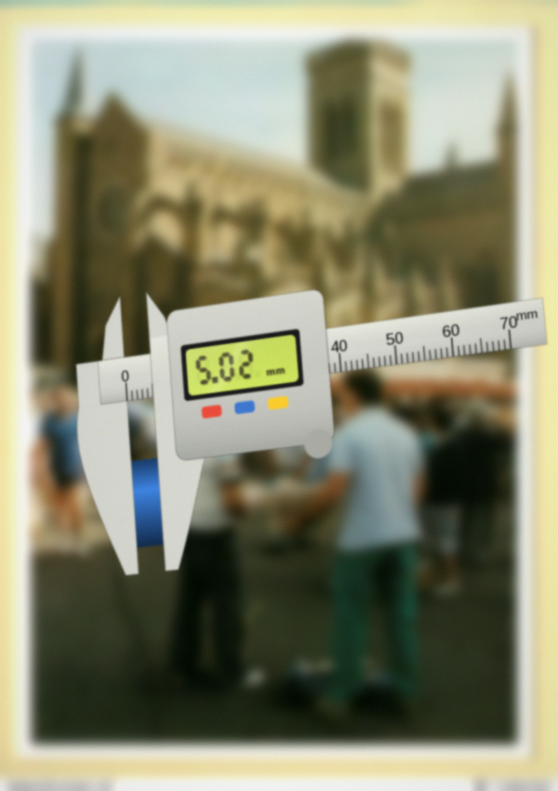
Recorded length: 5.02 mm
